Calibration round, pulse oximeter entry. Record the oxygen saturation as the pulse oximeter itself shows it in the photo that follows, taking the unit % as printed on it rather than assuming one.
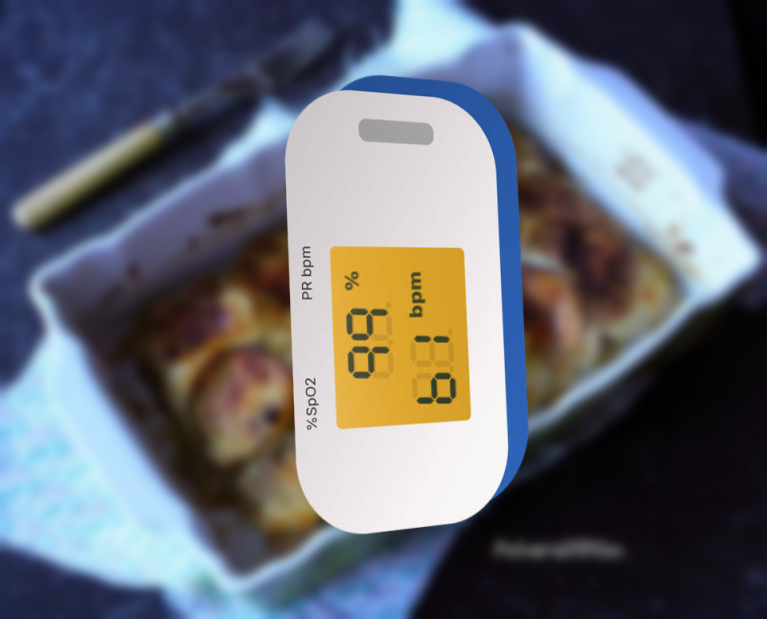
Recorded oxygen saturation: 99 %
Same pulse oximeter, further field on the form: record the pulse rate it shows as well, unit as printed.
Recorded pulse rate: 61 bpm
